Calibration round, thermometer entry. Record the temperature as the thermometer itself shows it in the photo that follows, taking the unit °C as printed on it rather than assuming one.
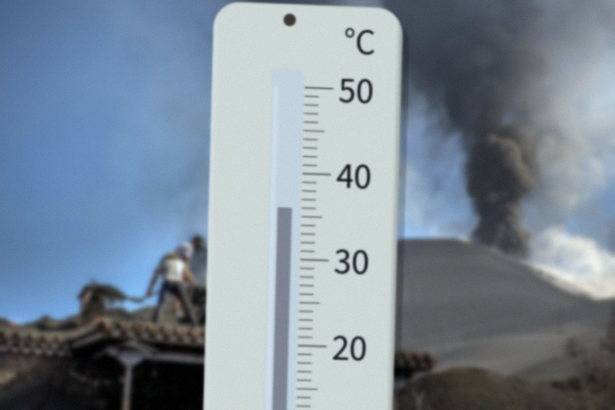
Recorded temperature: 36 °C
